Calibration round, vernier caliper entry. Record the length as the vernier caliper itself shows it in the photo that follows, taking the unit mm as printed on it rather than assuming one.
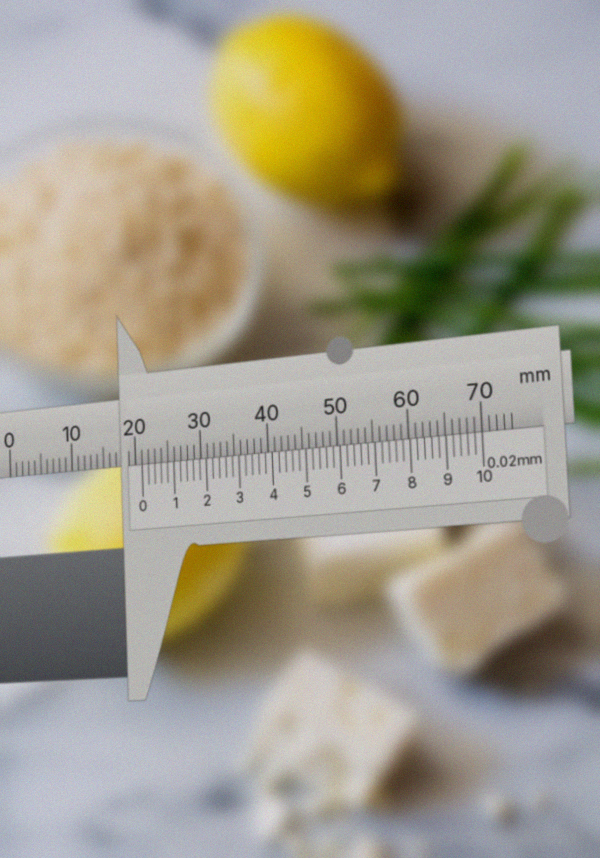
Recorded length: 21.0 mm
